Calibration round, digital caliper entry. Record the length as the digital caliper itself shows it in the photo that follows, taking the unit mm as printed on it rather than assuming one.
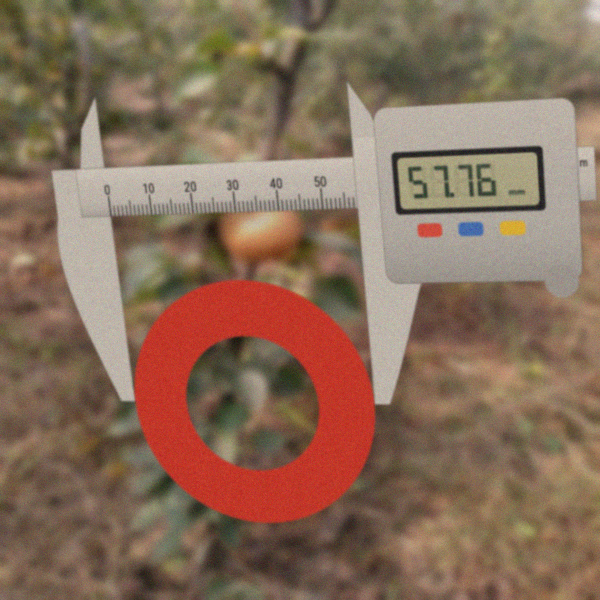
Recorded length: 57.76 mm
